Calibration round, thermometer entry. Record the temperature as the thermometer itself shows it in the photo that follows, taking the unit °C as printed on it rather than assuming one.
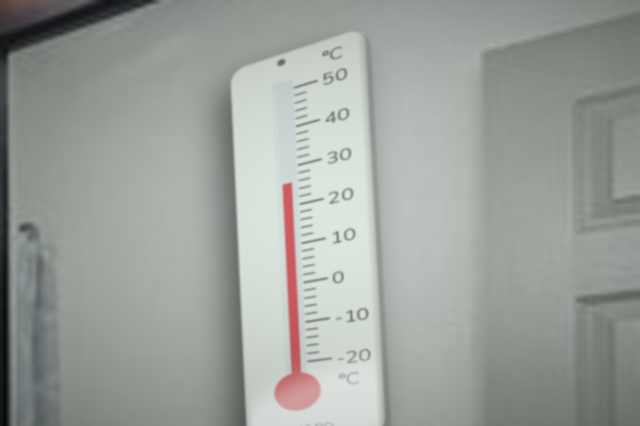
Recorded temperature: 26 °C
